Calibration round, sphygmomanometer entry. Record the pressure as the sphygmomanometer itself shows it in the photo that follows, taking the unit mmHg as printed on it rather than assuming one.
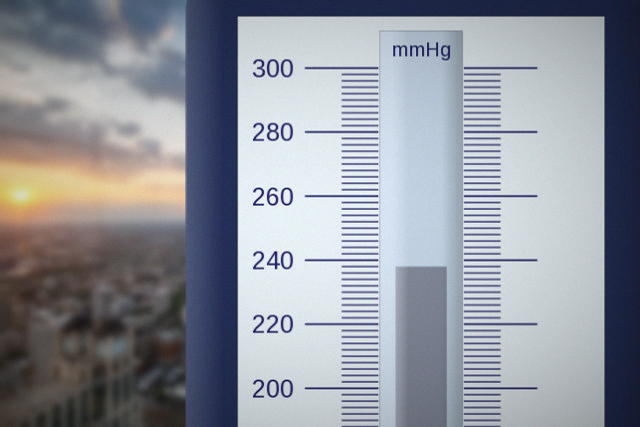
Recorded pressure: 238 mmHg
